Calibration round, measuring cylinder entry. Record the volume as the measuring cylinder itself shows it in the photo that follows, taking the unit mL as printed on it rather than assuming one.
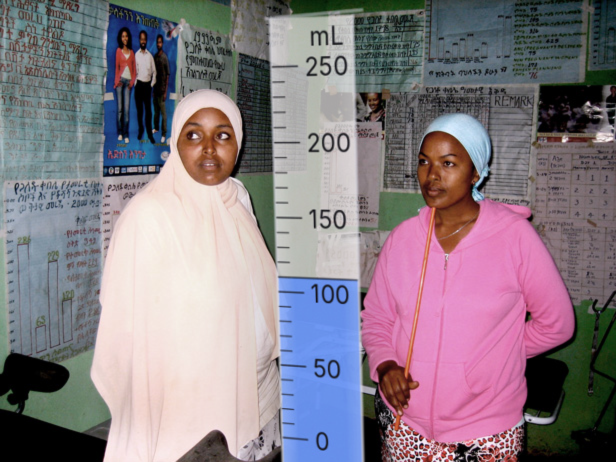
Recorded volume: 110 mL
